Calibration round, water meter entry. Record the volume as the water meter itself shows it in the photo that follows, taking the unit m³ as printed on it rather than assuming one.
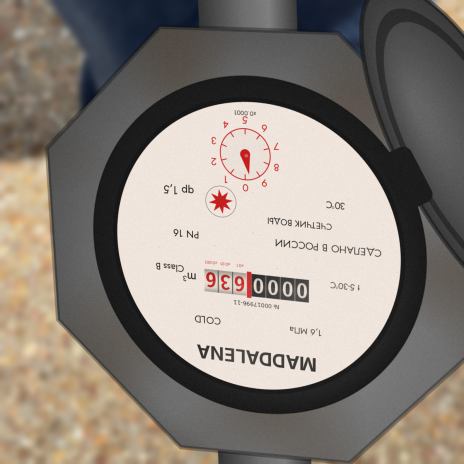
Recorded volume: 0.6359 m³
